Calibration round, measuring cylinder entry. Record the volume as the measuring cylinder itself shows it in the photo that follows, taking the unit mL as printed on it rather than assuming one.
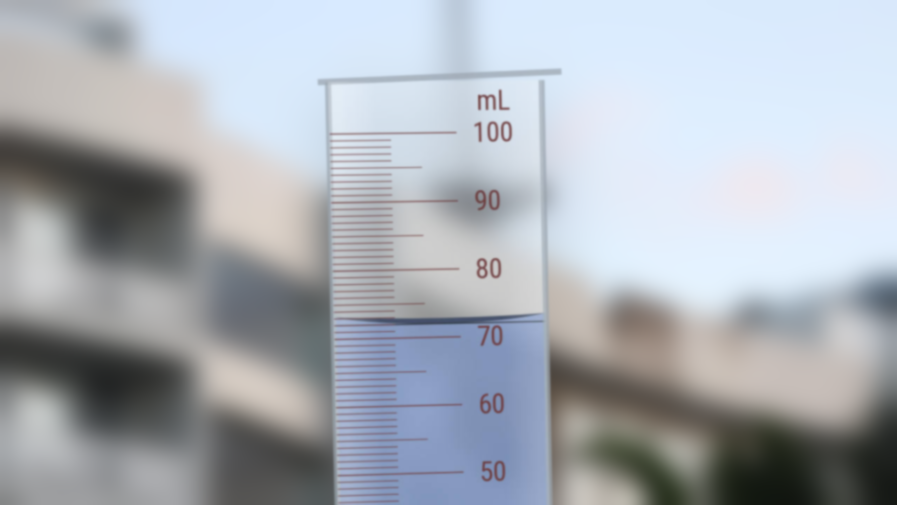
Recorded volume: 72 mL
